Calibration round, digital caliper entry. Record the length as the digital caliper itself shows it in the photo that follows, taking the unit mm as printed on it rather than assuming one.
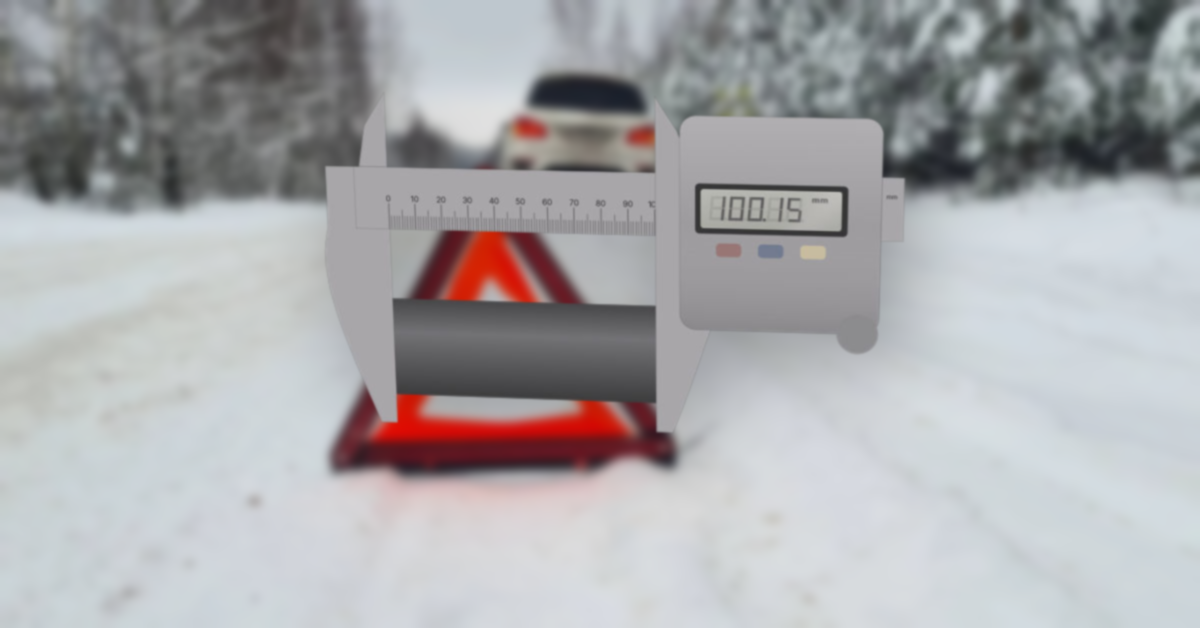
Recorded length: 100.15 mm
